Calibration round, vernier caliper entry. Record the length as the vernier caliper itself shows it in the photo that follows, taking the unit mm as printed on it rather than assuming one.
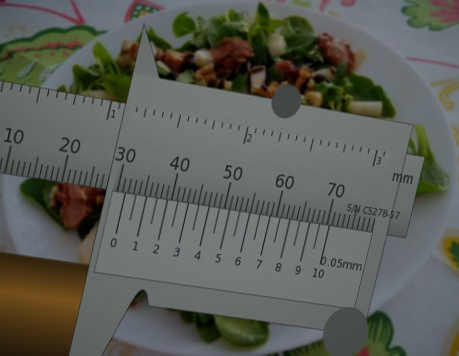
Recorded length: 31.5 mm
